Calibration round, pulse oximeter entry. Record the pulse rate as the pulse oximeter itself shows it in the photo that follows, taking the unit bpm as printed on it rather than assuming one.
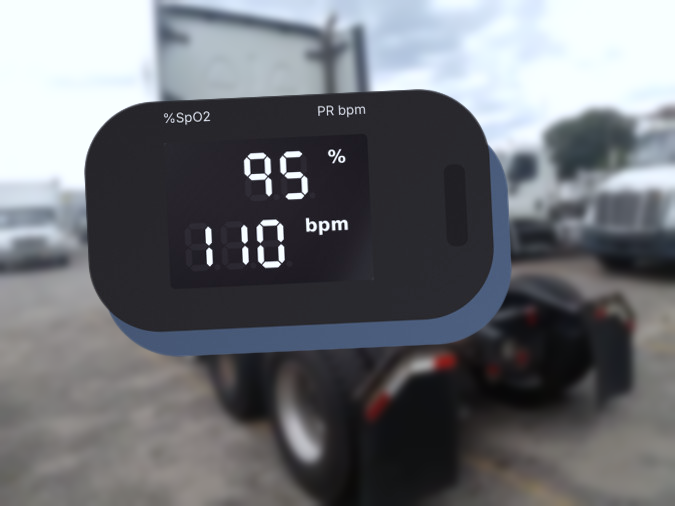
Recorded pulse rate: 110 bpm
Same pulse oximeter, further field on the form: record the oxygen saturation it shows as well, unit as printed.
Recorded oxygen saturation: 95 %
